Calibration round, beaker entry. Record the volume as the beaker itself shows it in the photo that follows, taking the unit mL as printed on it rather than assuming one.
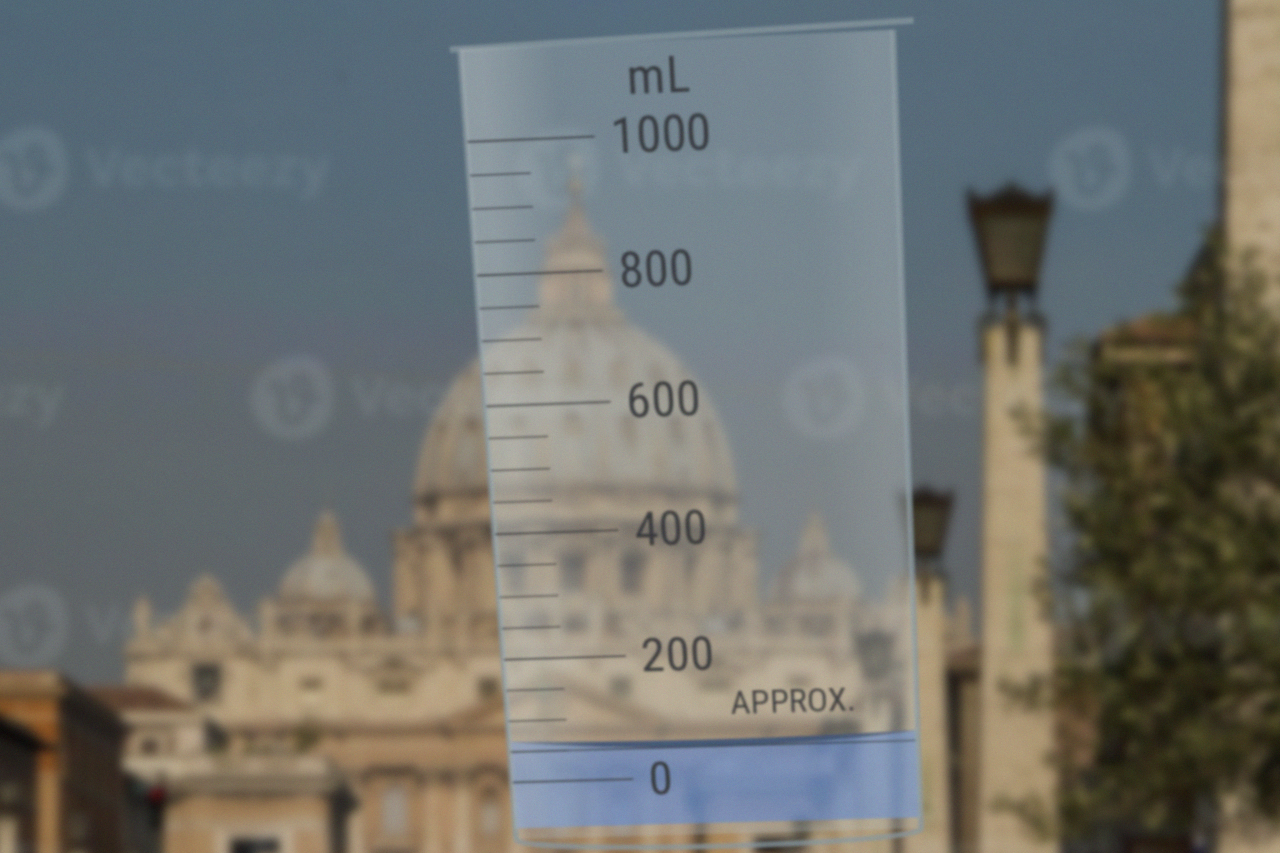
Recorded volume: 50 mL
